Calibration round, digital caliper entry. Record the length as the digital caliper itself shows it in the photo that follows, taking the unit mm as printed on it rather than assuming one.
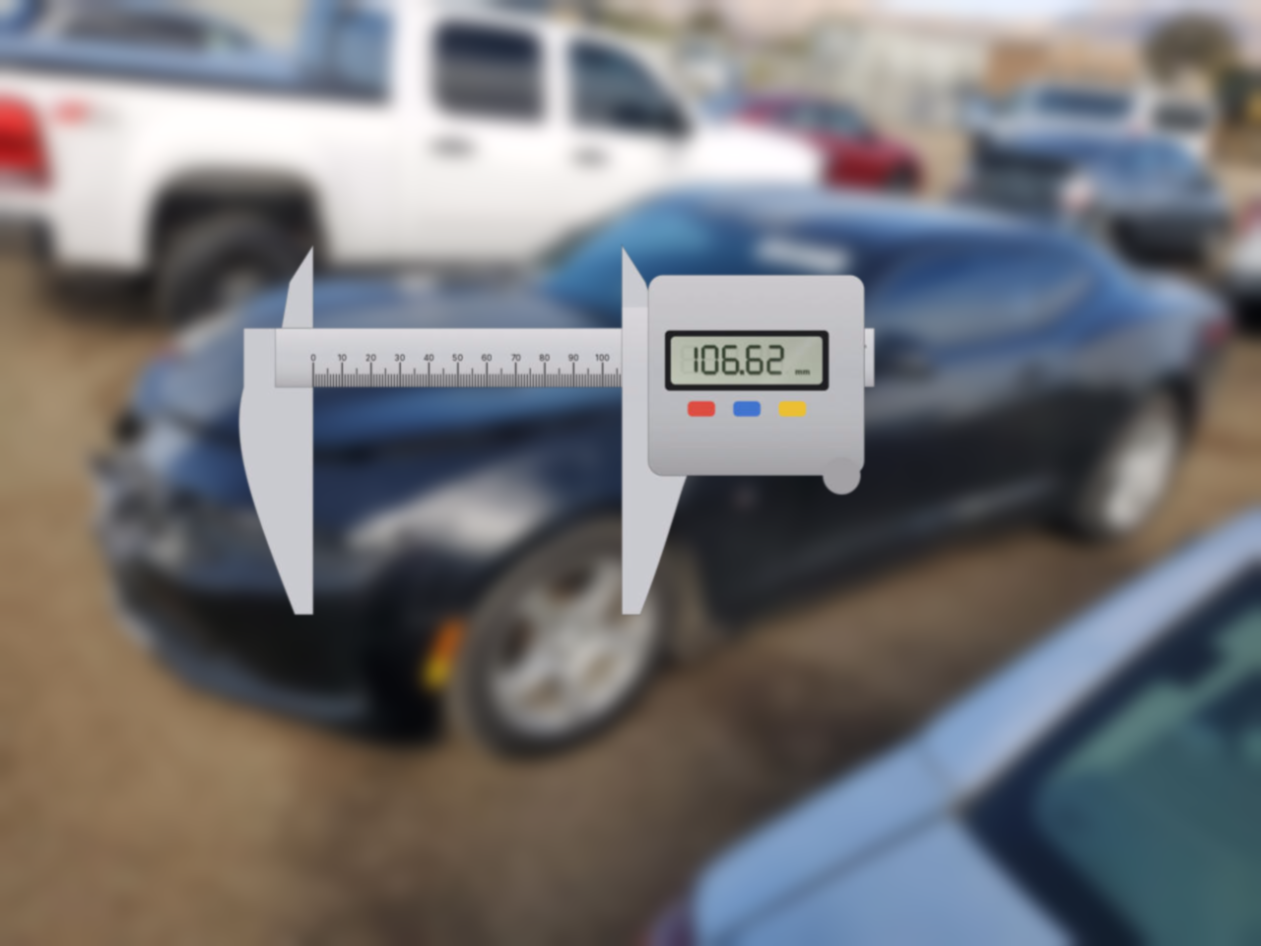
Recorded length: 106.62 mm
